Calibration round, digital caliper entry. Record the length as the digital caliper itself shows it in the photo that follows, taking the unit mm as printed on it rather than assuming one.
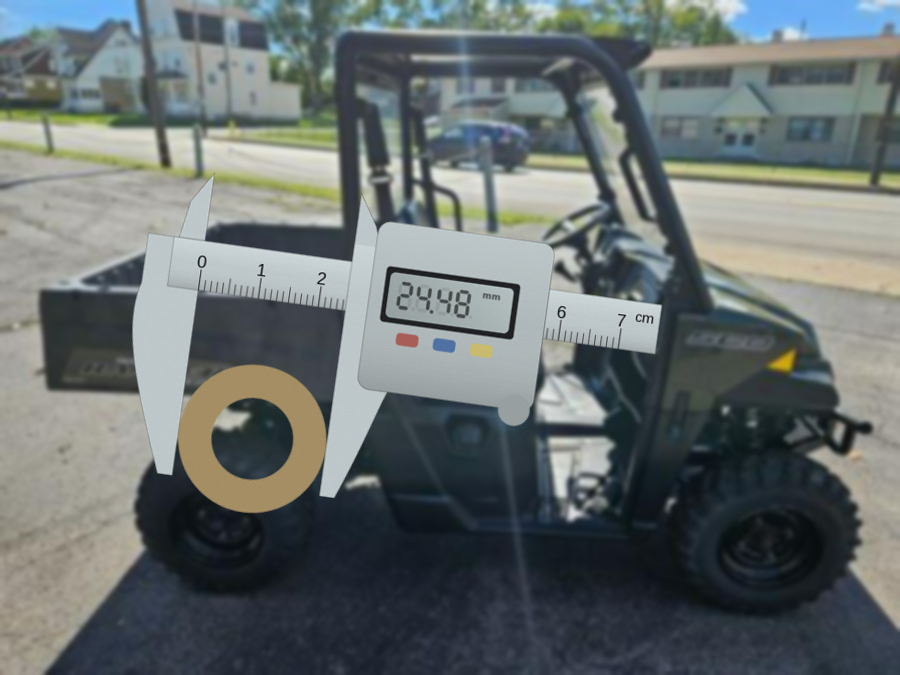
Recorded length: 24.48 mm
